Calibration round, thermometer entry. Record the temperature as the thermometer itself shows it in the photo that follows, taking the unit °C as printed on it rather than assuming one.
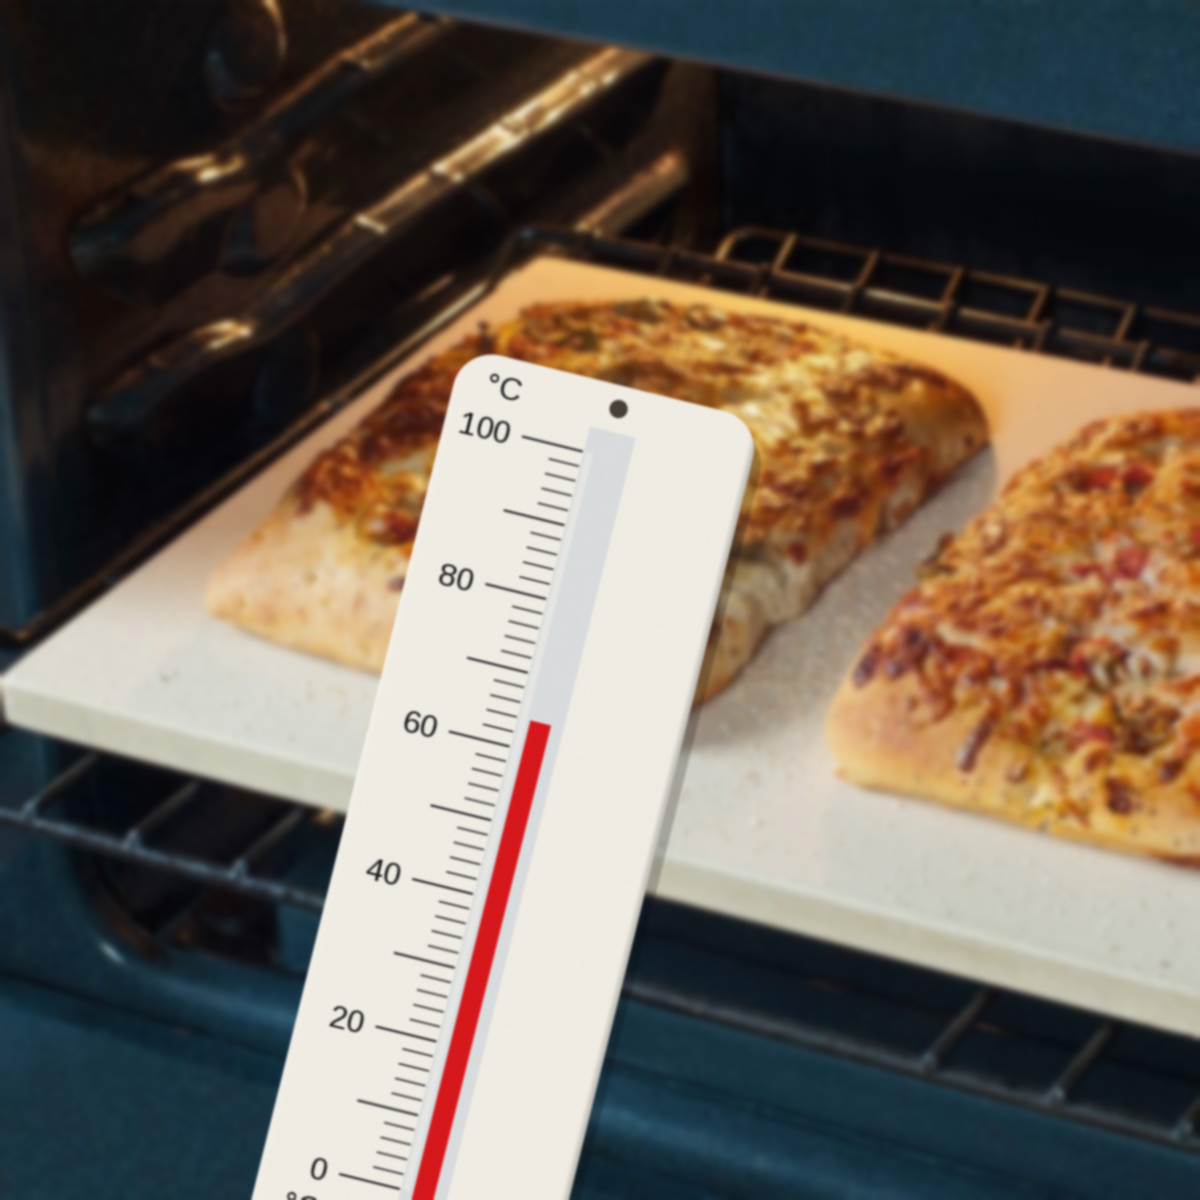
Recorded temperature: 64 °C
